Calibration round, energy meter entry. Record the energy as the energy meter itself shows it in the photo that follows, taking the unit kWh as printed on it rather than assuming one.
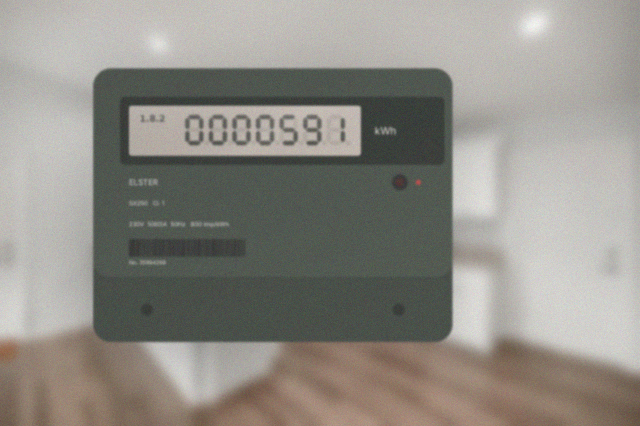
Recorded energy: 591 kWh
